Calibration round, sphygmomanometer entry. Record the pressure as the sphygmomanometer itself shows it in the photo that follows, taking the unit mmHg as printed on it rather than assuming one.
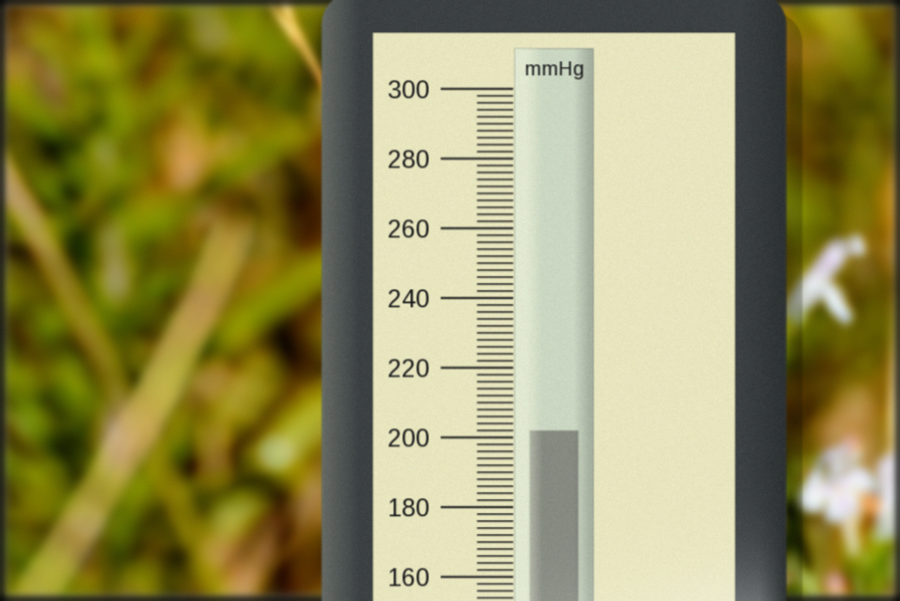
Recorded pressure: 202 mmHg
